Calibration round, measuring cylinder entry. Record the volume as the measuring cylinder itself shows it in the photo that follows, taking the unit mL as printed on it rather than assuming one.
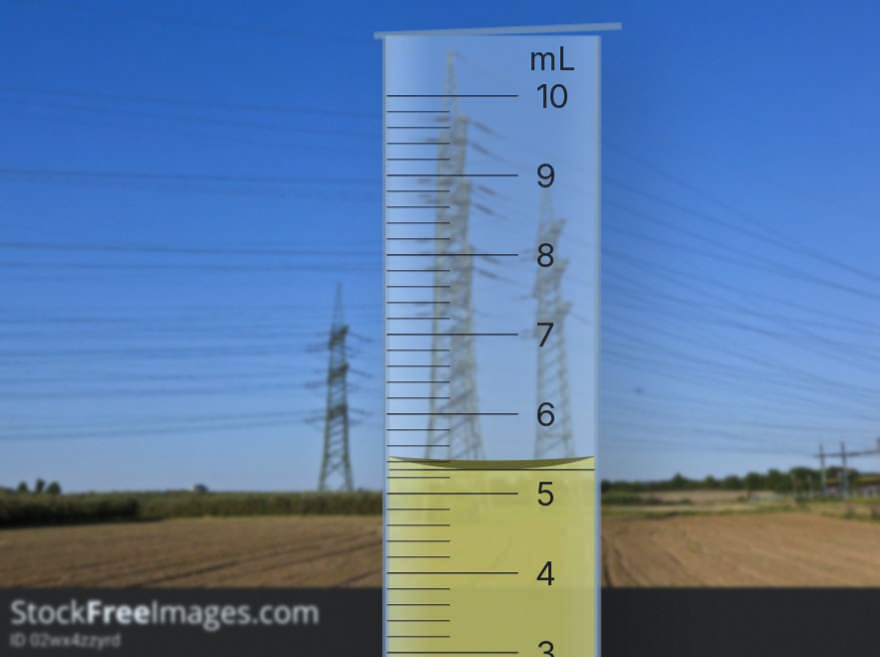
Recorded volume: 5.3 mL
